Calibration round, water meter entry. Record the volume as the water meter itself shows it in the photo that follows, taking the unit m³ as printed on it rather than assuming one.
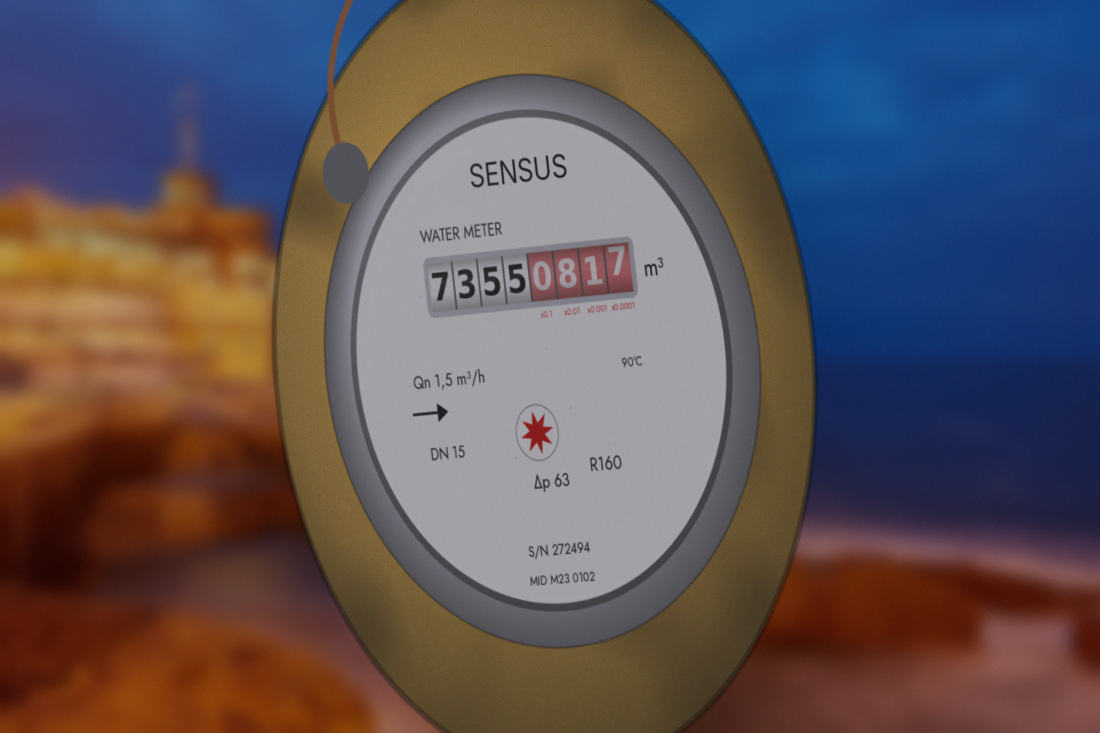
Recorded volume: 7355.0817 m³
